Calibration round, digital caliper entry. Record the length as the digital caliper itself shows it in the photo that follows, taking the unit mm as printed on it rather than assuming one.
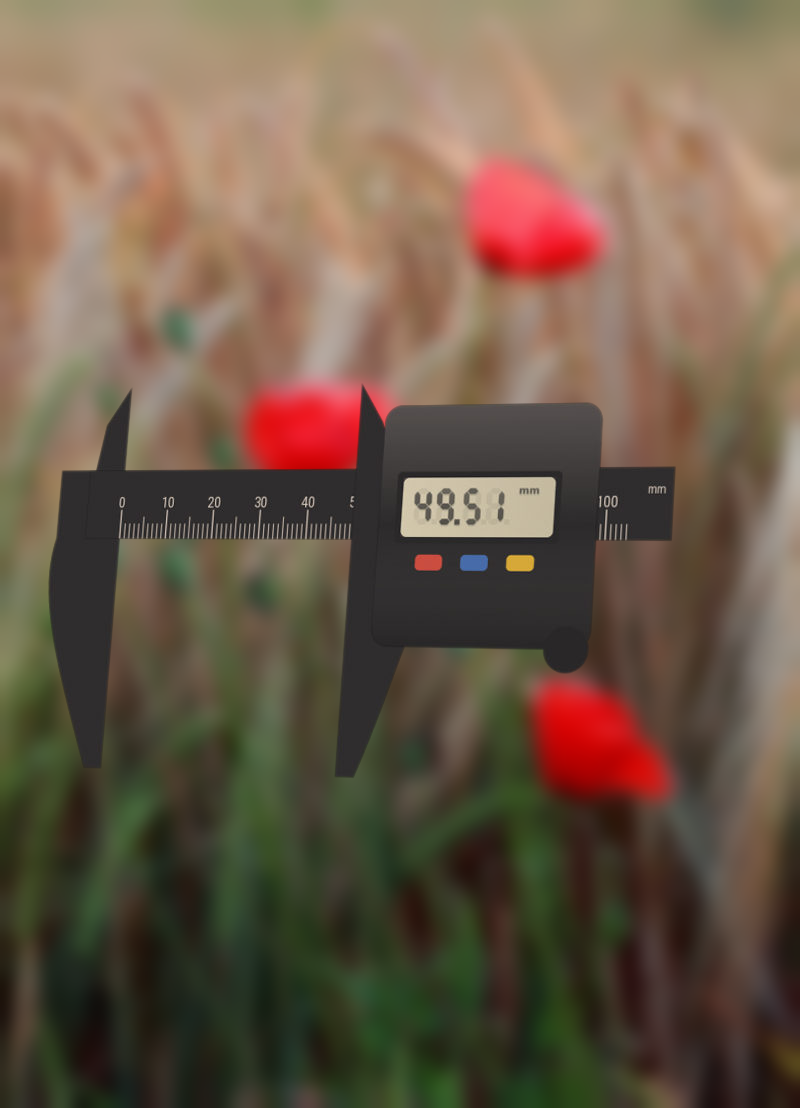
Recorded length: 49.51 mm
